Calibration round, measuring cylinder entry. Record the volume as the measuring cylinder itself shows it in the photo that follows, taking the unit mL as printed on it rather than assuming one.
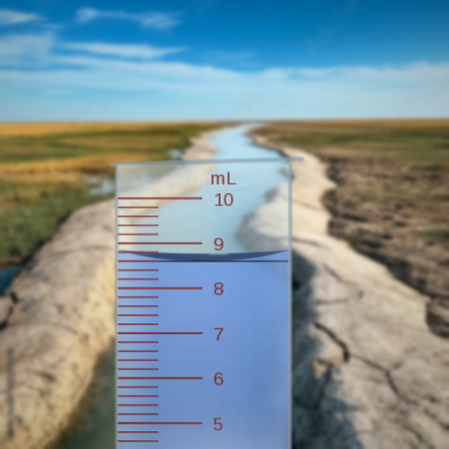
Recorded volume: 8.6 mL
